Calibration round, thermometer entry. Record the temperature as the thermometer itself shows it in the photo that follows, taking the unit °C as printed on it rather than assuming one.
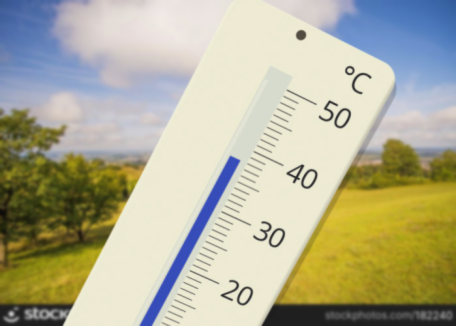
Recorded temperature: 38 °C
